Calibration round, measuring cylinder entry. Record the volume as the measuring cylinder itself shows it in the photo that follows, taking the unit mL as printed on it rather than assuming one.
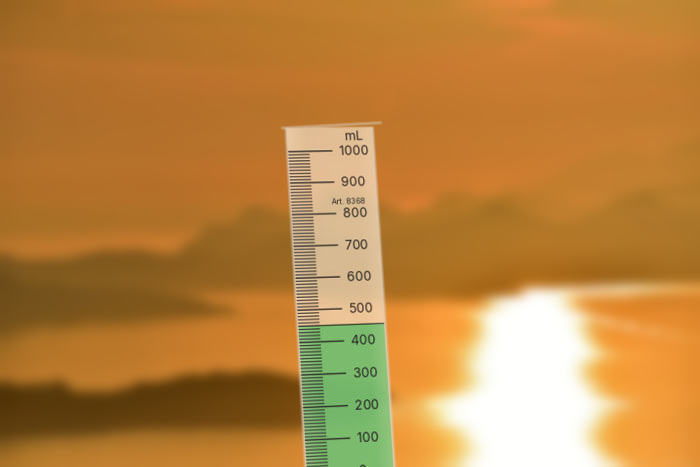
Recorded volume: 450 mL
